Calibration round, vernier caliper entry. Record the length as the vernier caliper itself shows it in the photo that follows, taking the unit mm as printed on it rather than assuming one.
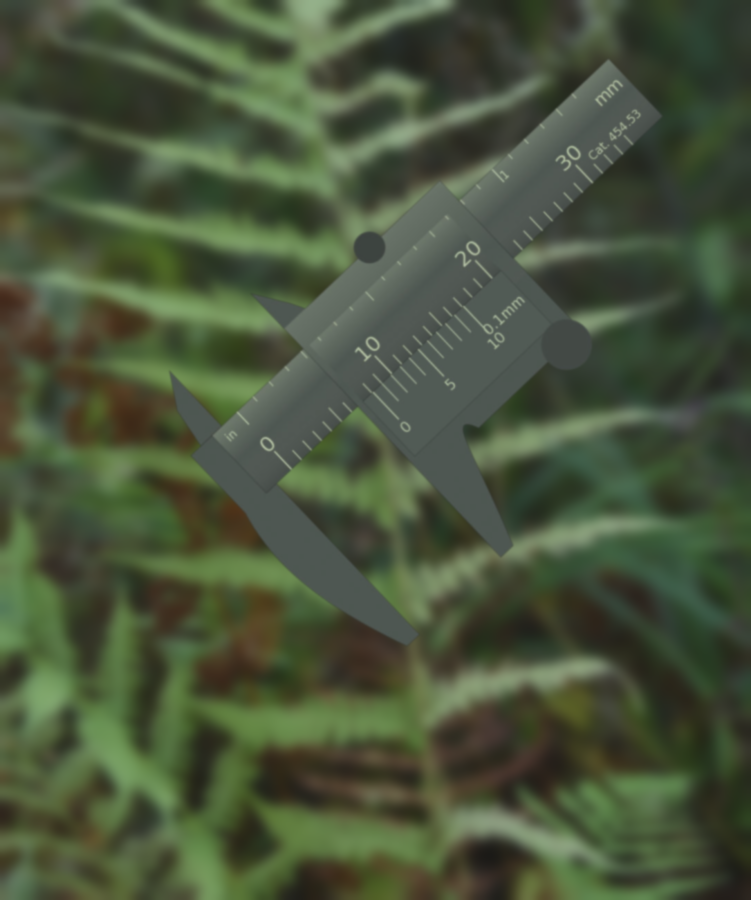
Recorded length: 8.1 mm
